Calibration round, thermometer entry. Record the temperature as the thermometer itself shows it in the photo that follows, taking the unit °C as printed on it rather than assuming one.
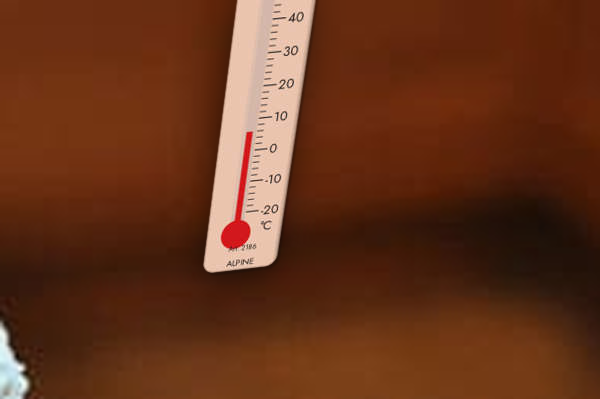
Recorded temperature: 6 °C
